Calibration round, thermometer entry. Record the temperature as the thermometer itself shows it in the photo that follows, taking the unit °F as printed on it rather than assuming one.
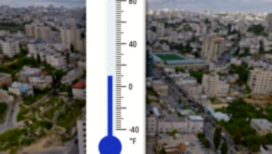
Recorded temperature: 10 °F
